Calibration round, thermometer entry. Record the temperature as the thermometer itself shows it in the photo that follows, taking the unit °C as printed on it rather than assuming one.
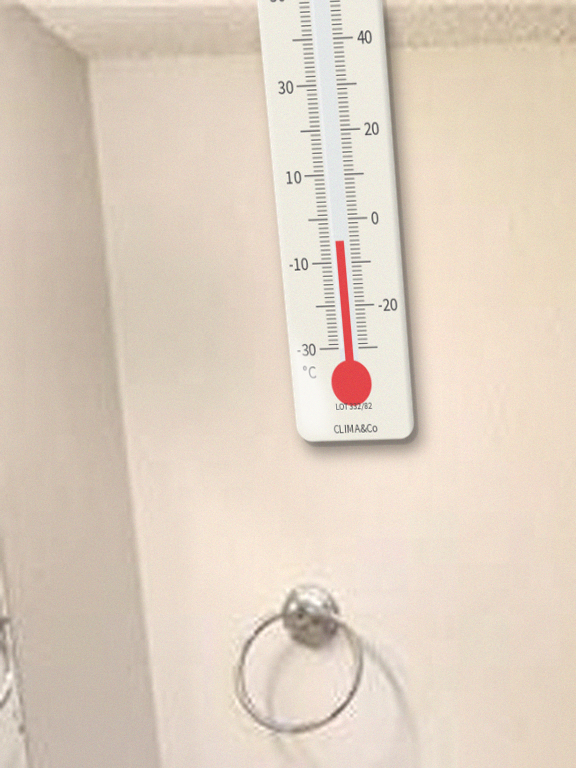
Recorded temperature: -5 °C
